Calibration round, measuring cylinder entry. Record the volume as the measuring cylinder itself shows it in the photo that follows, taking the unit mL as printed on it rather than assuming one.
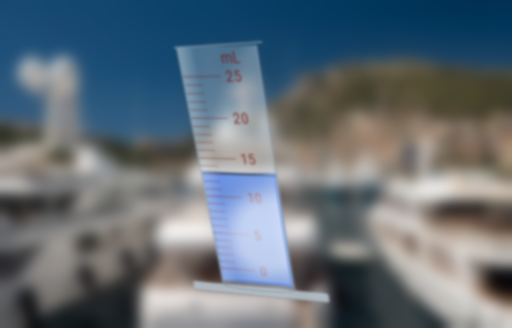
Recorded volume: 13 mL
